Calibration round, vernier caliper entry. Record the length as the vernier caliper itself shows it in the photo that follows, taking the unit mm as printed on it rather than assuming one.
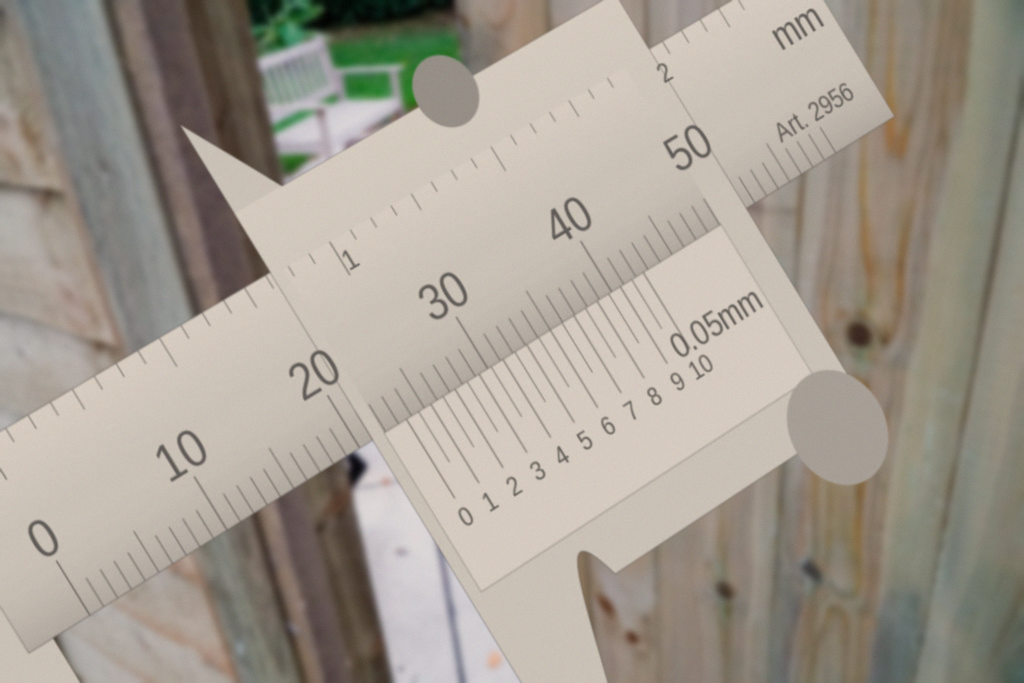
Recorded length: 23.6 mm
